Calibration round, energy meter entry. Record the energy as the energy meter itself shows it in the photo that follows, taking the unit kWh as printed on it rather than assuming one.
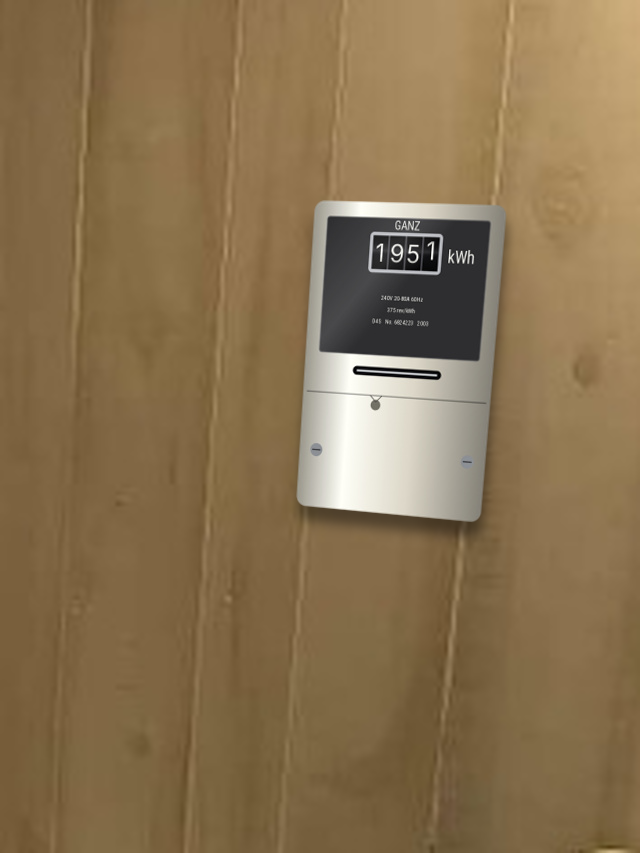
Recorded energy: 1951 kWh
